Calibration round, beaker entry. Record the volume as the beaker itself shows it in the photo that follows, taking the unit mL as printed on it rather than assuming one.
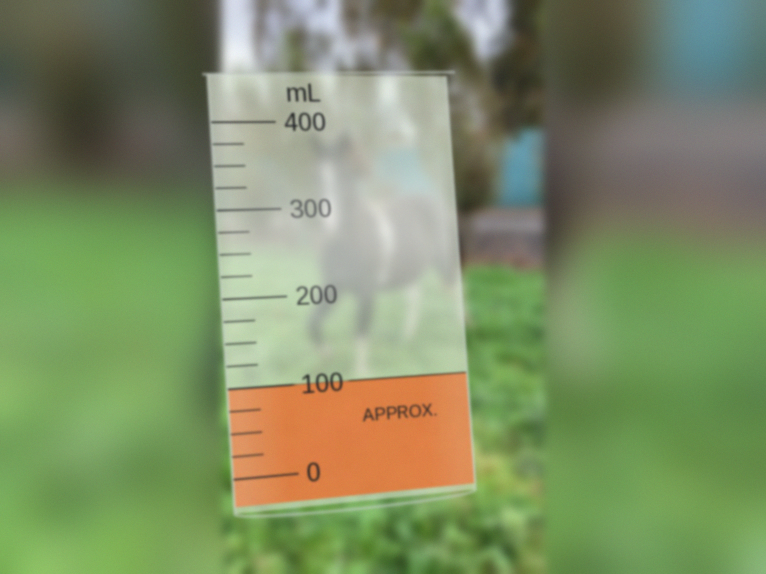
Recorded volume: 100 mL
